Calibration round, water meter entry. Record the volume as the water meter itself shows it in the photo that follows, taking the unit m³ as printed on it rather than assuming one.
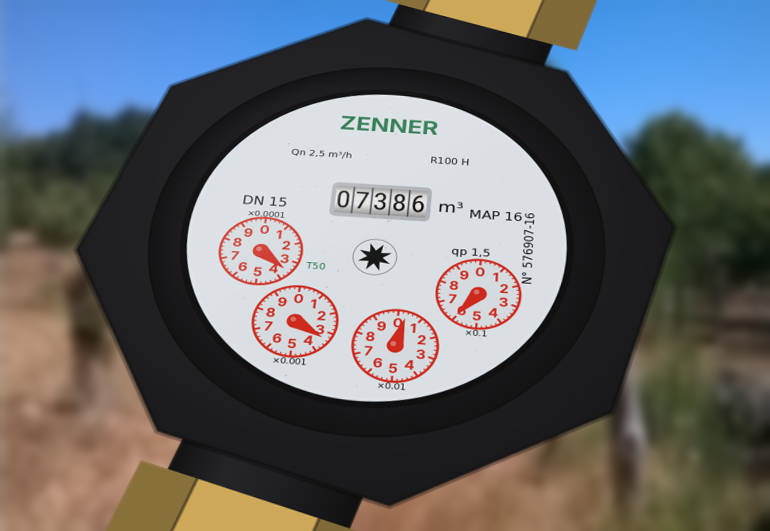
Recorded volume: 7386.6033 m³
